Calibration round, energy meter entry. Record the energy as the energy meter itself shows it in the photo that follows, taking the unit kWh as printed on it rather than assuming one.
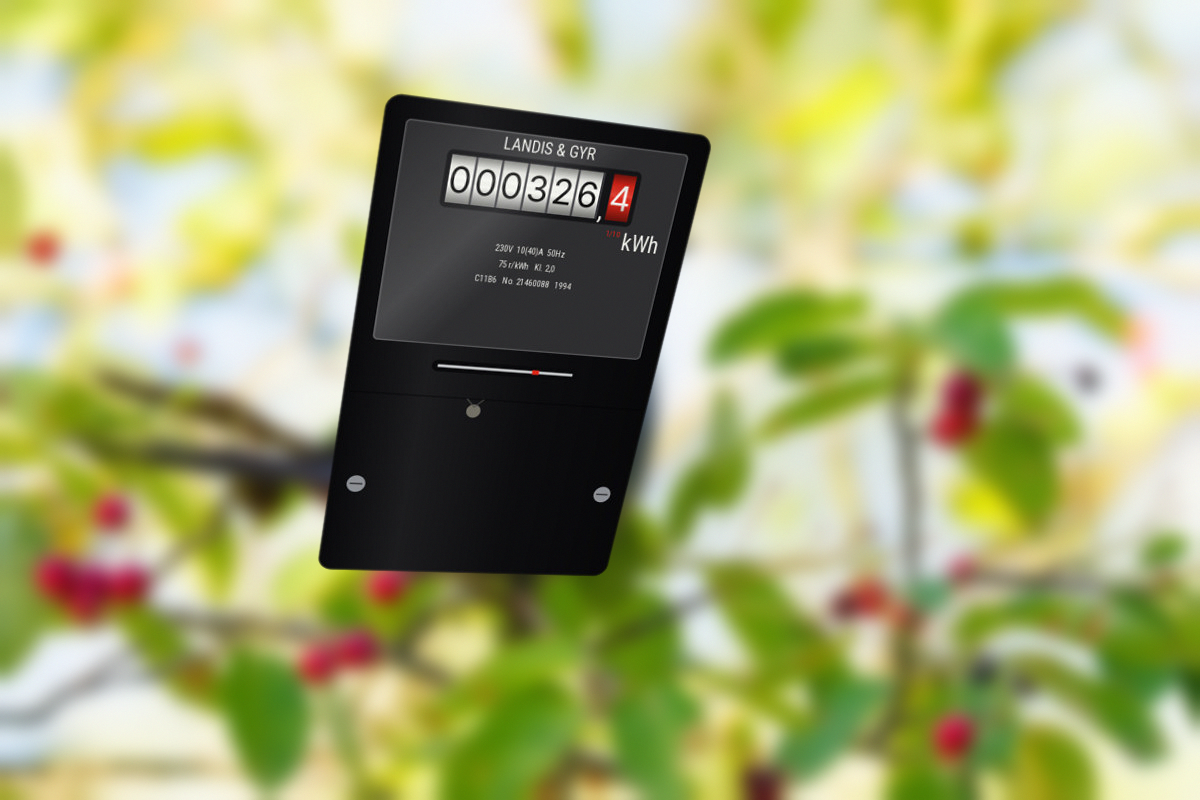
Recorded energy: 326.4 kWh
